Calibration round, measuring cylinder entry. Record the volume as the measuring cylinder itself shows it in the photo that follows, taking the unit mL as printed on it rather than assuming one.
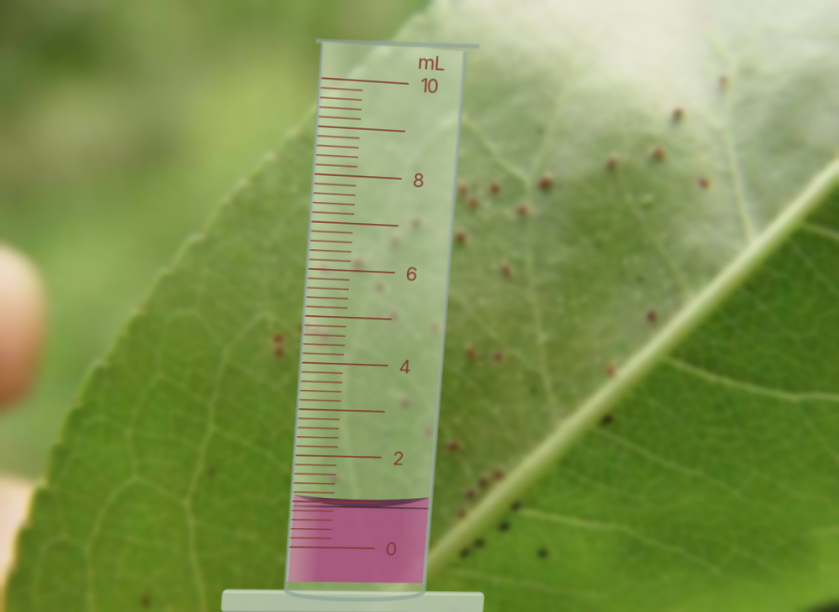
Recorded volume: 0.9 mL
